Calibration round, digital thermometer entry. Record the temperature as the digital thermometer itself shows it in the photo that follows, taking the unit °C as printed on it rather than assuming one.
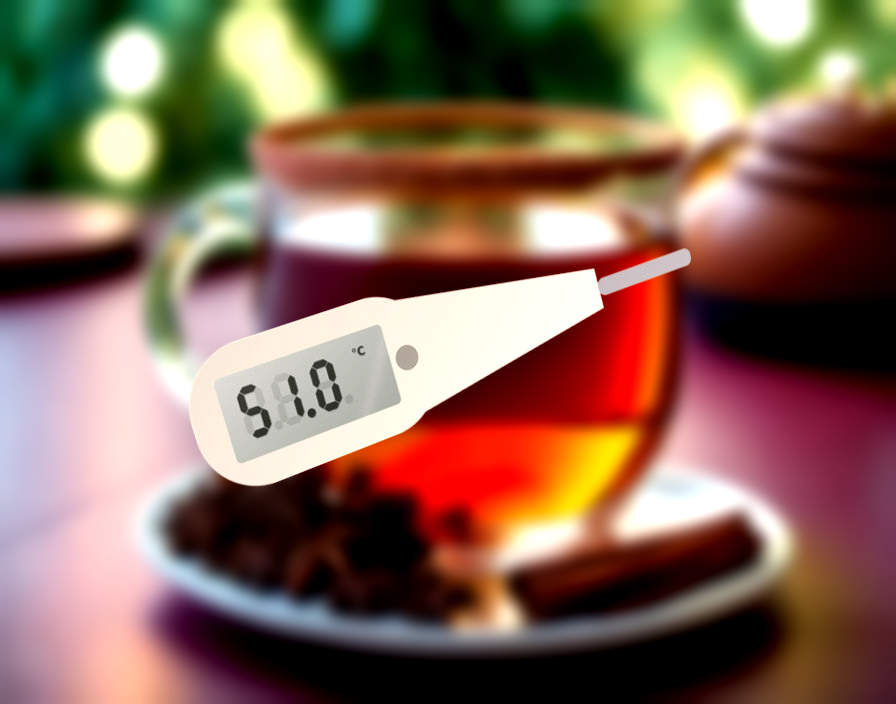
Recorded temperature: 51.0 °C
